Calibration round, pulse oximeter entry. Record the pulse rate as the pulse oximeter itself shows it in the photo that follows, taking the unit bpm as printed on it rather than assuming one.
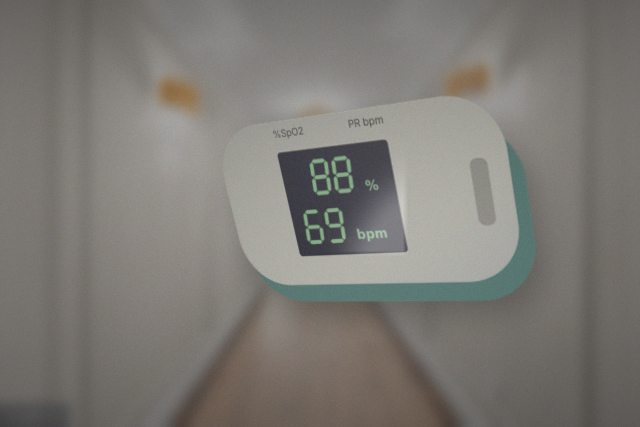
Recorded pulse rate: 69 bpm
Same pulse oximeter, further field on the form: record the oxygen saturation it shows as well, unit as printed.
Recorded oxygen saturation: 88 %
